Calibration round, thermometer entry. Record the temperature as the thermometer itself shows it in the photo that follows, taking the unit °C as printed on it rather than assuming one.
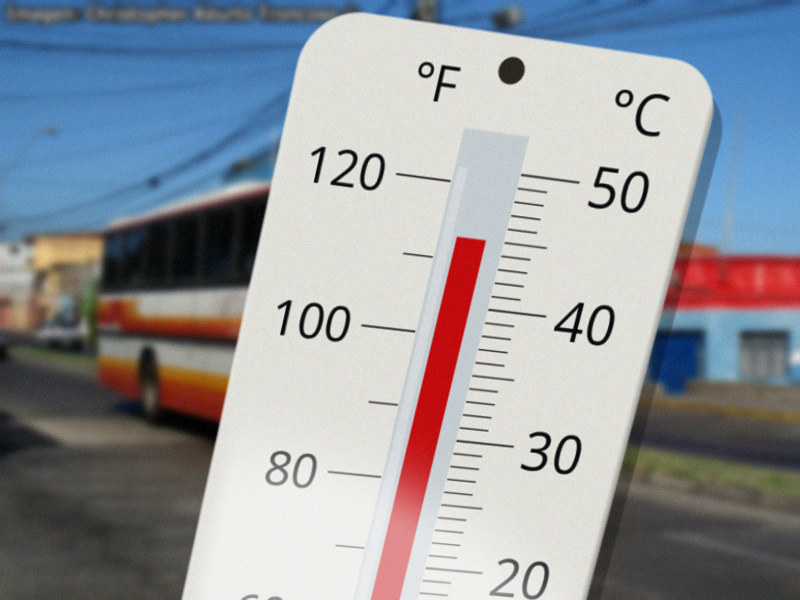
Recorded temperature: 45 °C
